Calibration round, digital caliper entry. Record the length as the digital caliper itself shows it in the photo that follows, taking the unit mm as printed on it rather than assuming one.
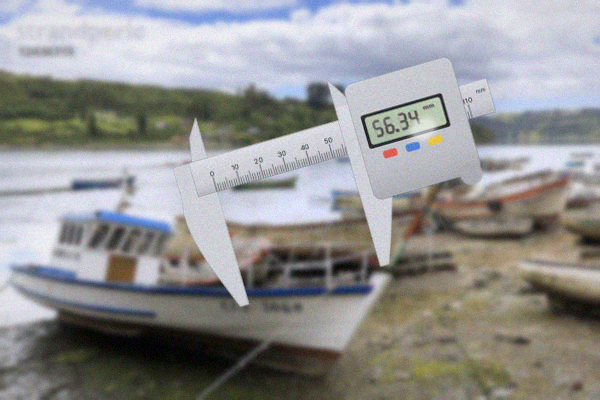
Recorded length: 56.34 mm
